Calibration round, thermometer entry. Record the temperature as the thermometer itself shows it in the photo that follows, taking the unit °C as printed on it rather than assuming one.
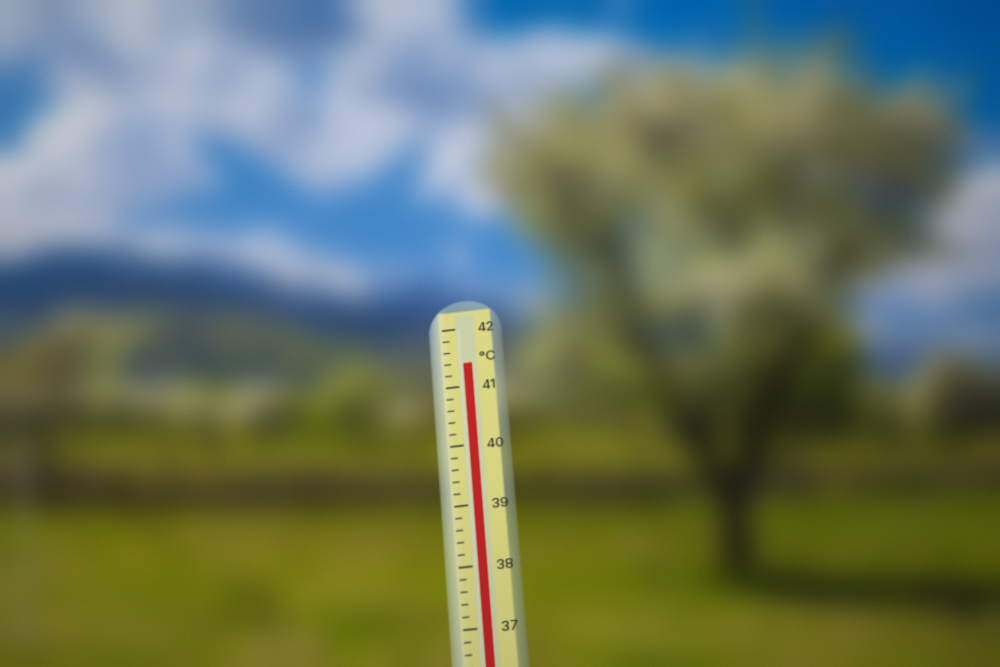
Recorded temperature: 41.4 °C
